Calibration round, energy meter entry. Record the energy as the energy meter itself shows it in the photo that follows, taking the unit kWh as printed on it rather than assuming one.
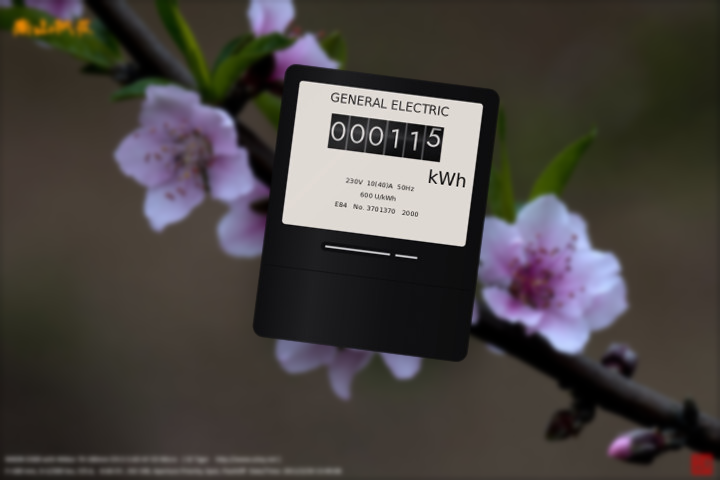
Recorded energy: 115 kWh
